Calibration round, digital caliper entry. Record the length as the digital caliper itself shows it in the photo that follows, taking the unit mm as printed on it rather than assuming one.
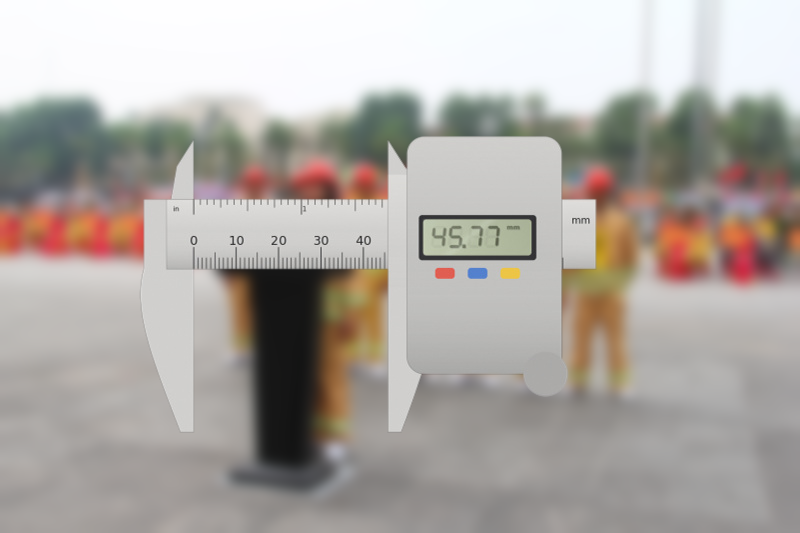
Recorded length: 45.77 mm
